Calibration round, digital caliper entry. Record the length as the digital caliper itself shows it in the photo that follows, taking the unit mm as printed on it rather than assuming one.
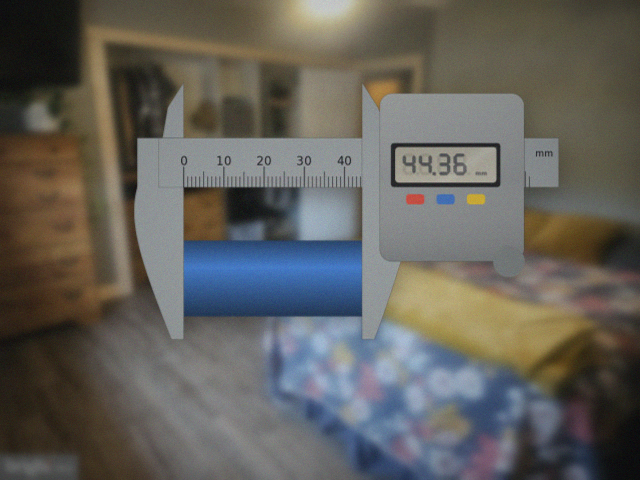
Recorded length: 44.36 mm
